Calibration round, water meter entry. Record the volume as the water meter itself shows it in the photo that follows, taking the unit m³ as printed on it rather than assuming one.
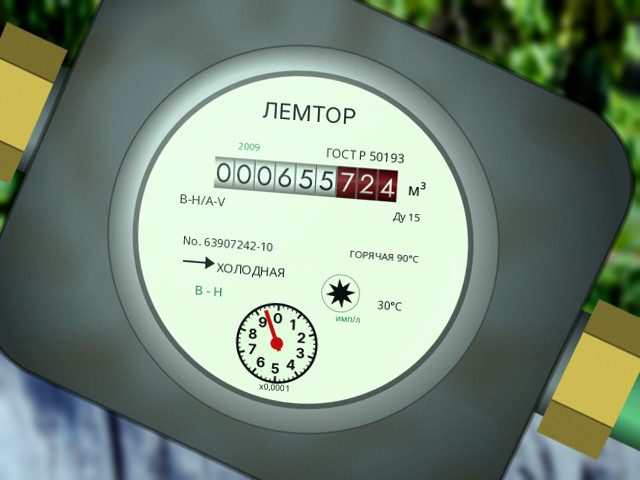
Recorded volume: 655.7239 m³
